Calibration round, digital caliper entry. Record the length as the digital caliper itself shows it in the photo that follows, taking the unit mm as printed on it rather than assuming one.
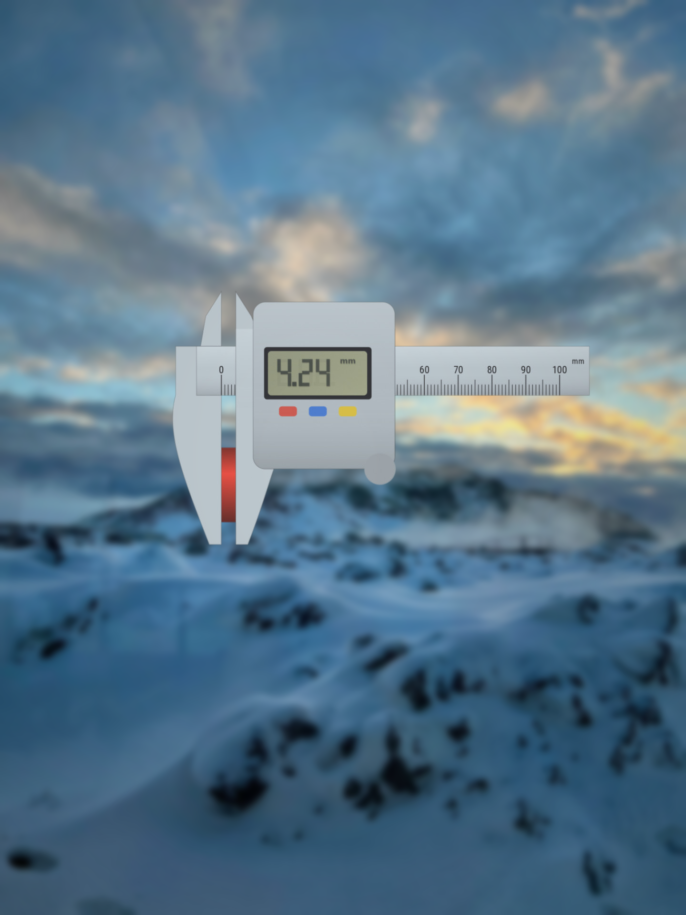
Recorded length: 4.24 mm
